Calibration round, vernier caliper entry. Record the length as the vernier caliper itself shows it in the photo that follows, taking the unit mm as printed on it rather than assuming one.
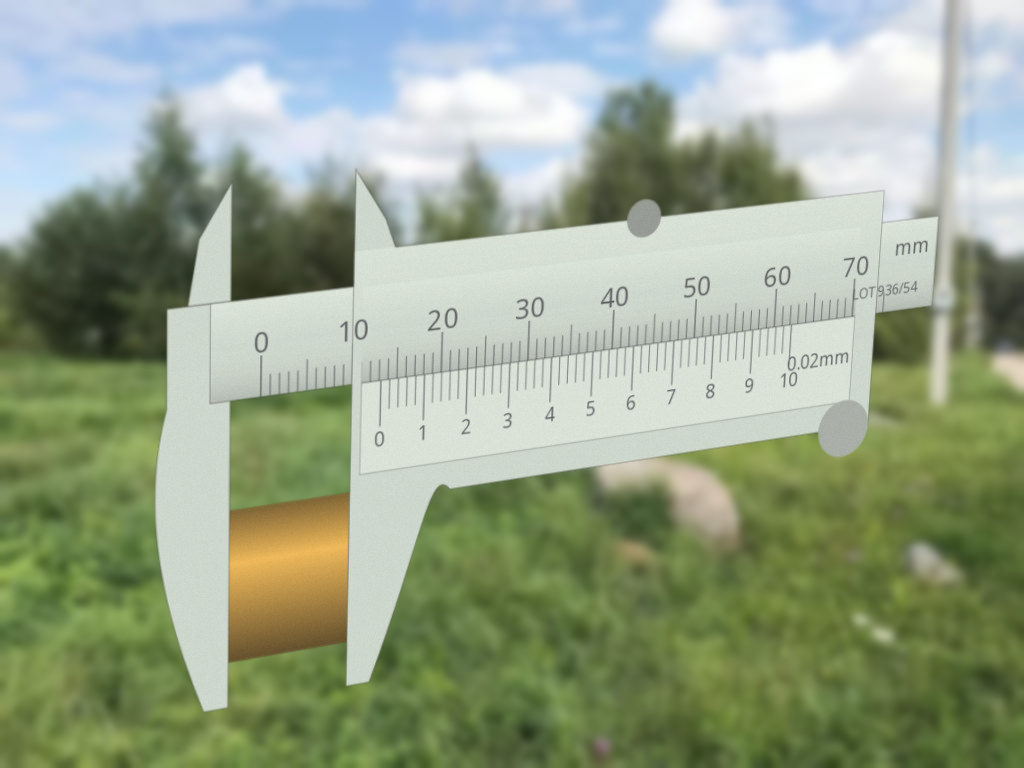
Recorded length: 13.2 mm
